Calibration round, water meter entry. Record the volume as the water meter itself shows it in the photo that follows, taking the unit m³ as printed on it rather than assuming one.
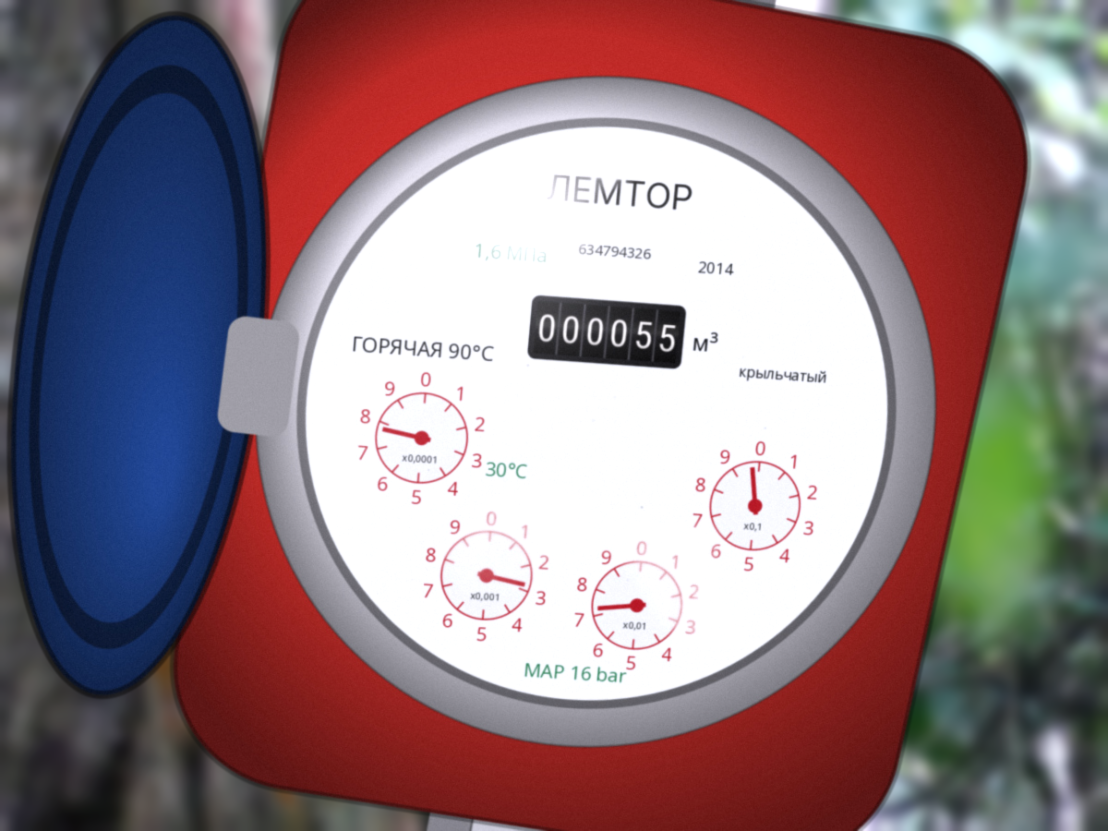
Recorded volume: 54.9727 m³
